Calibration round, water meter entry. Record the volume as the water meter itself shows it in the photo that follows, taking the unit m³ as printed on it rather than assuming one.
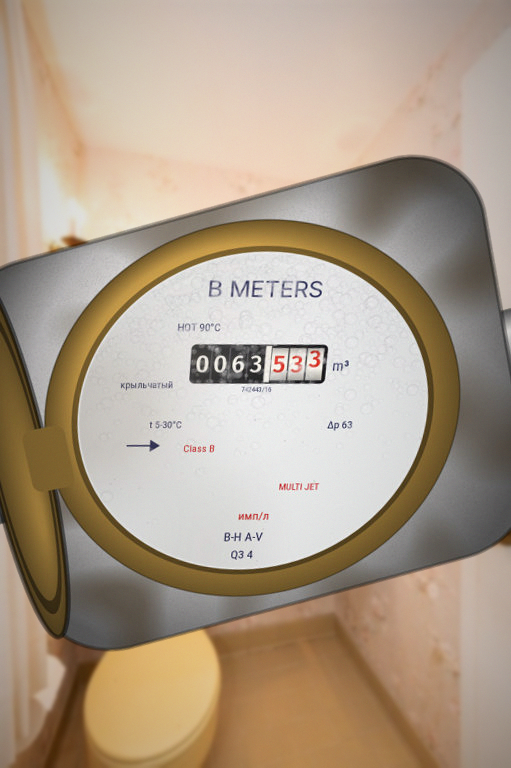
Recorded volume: 63.533 m³
